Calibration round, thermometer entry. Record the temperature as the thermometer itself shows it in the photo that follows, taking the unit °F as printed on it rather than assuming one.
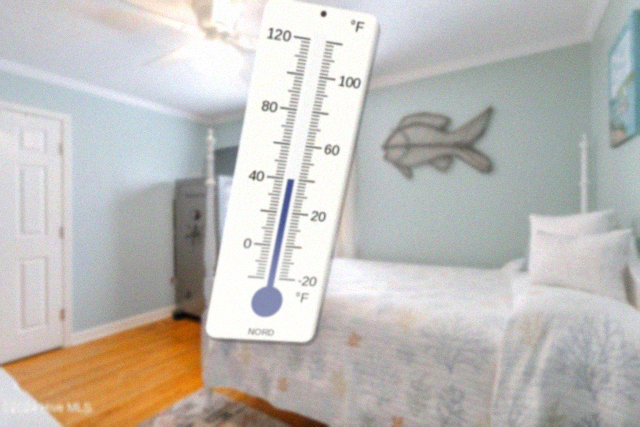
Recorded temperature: 40 °F
